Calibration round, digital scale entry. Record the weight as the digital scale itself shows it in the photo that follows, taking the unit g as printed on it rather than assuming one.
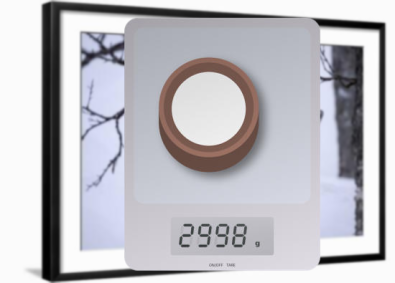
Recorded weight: 2998 g
